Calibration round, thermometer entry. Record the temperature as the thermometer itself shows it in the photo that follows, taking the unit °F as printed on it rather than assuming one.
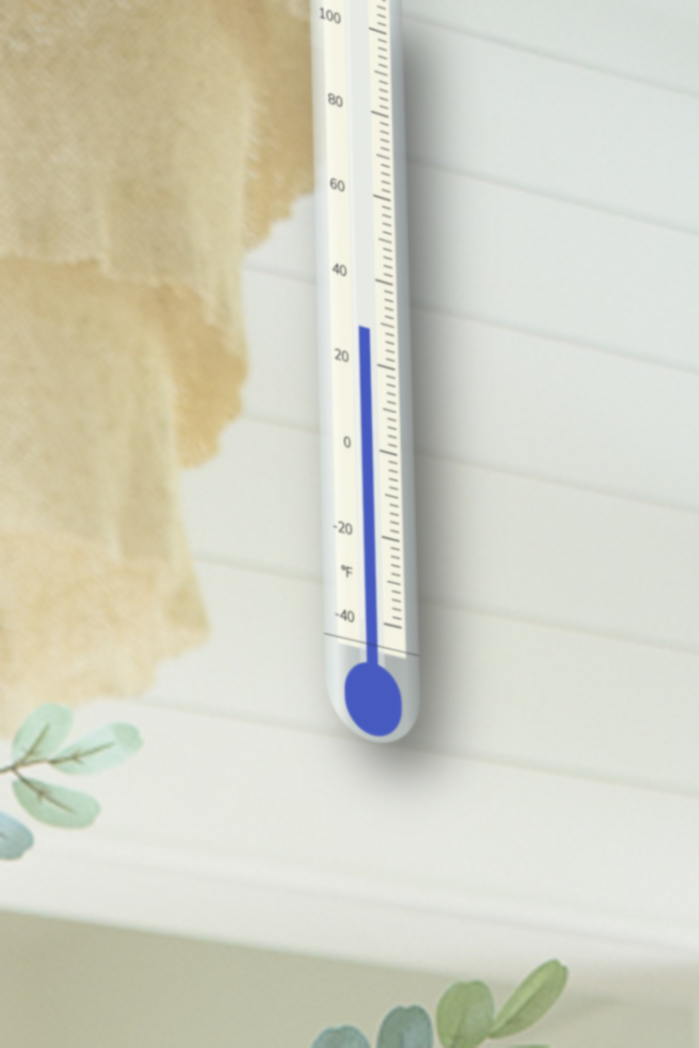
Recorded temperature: 28 °F
